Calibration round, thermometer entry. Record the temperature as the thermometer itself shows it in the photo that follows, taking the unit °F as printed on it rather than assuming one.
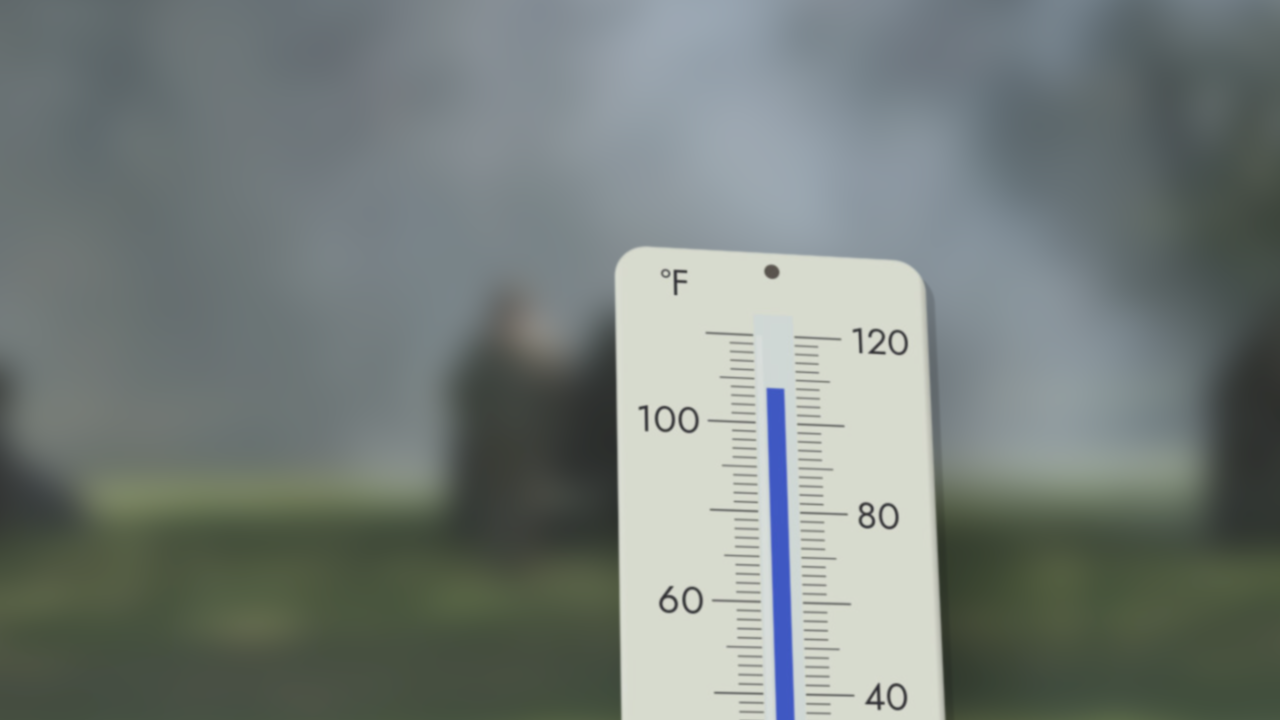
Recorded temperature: 108 °F
